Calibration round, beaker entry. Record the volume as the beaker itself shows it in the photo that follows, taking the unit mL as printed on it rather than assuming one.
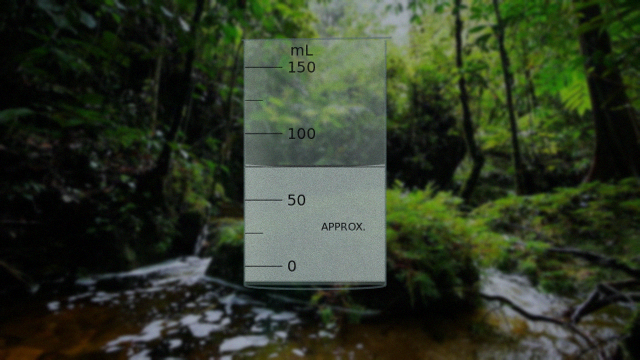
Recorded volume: 75 mL
